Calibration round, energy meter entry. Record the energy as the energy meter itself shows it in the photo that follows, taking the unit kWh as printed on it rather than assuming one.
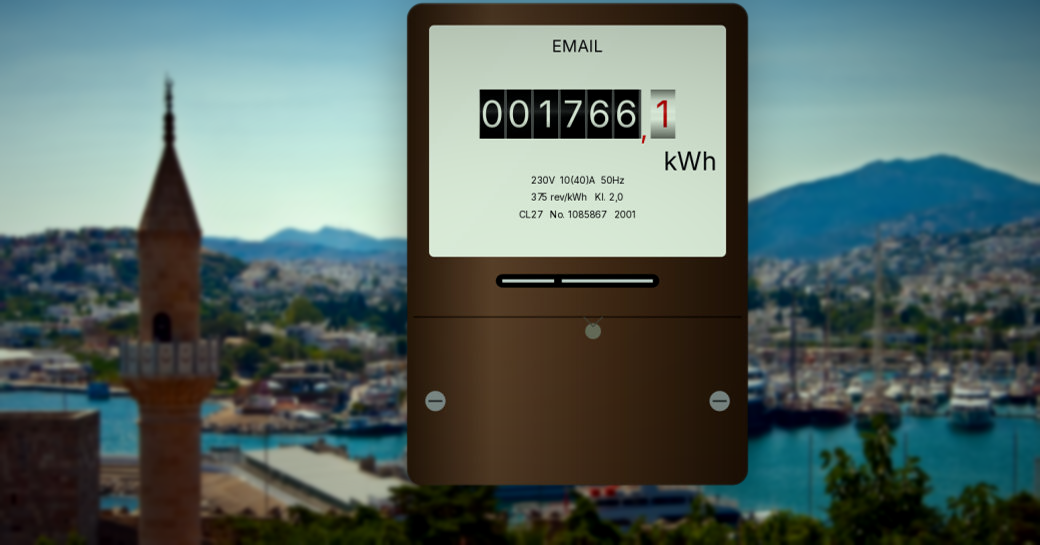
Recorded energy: 1766.1 kWh
